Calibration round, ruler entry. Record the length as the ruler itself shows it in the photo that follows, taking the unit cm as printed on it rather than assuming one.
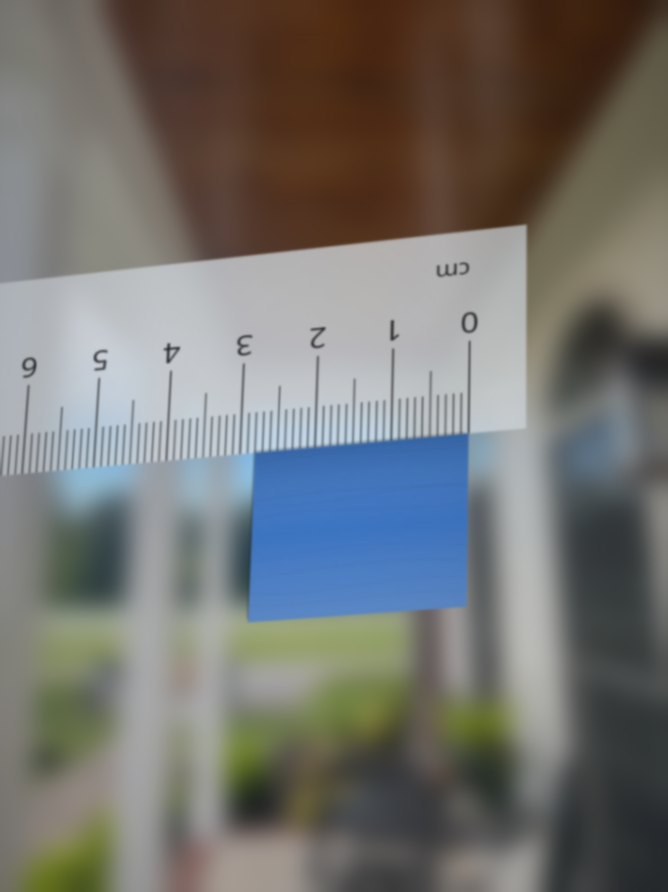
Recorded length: 2.8 cm
